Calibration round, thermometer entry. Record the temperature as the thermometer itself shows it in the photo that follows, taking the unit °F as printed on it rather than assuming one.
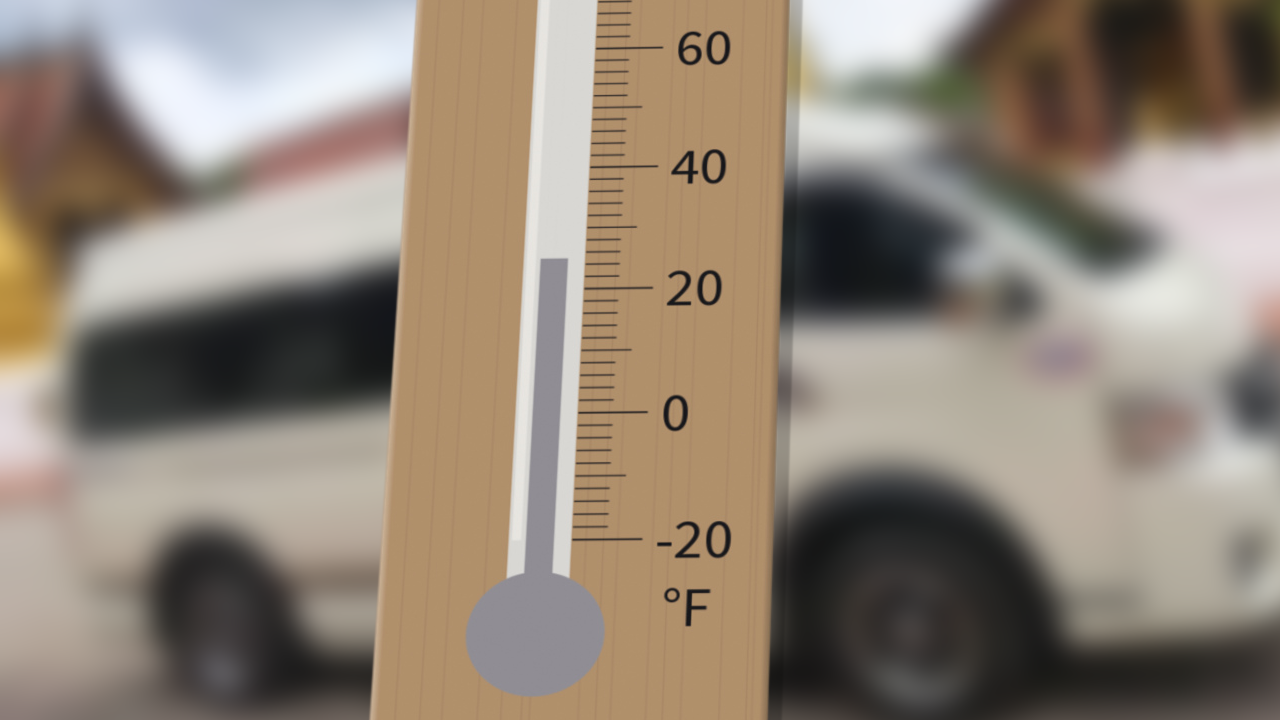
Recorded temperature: 25 °F
